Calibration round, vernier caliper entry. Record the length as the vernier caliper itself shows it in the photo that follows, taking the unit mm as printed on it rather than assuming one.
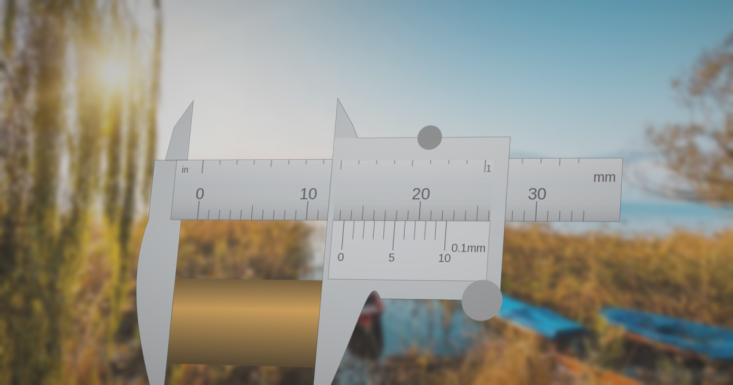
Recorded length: 13.4 mm
